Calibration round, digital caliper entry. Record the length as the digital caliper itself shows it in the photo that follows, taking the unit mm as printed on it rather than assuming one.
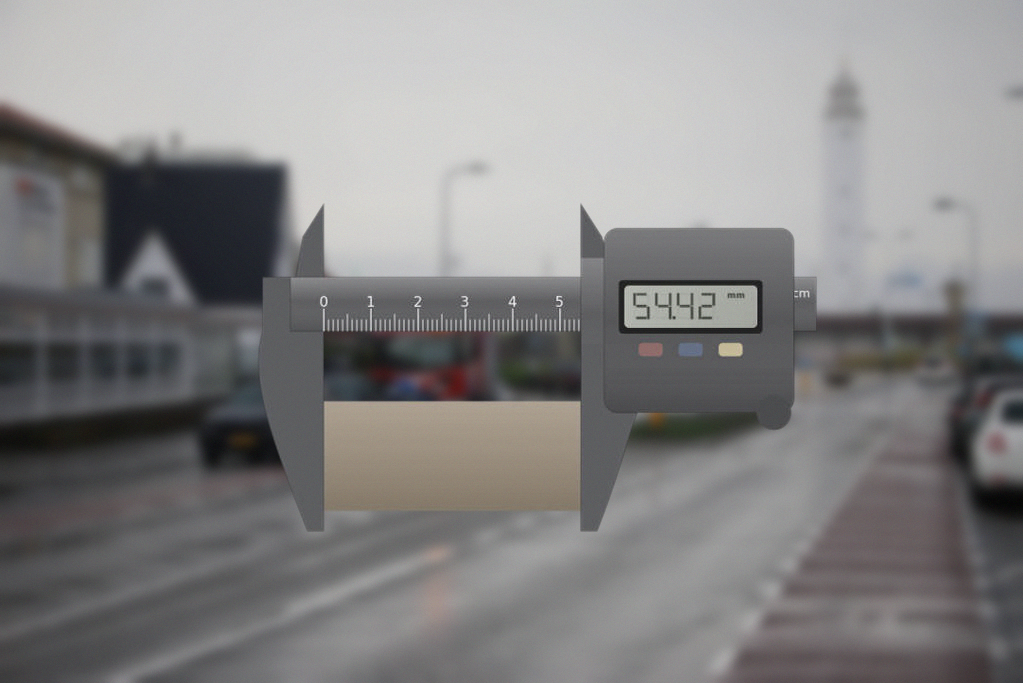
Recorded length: 54.42 mm
